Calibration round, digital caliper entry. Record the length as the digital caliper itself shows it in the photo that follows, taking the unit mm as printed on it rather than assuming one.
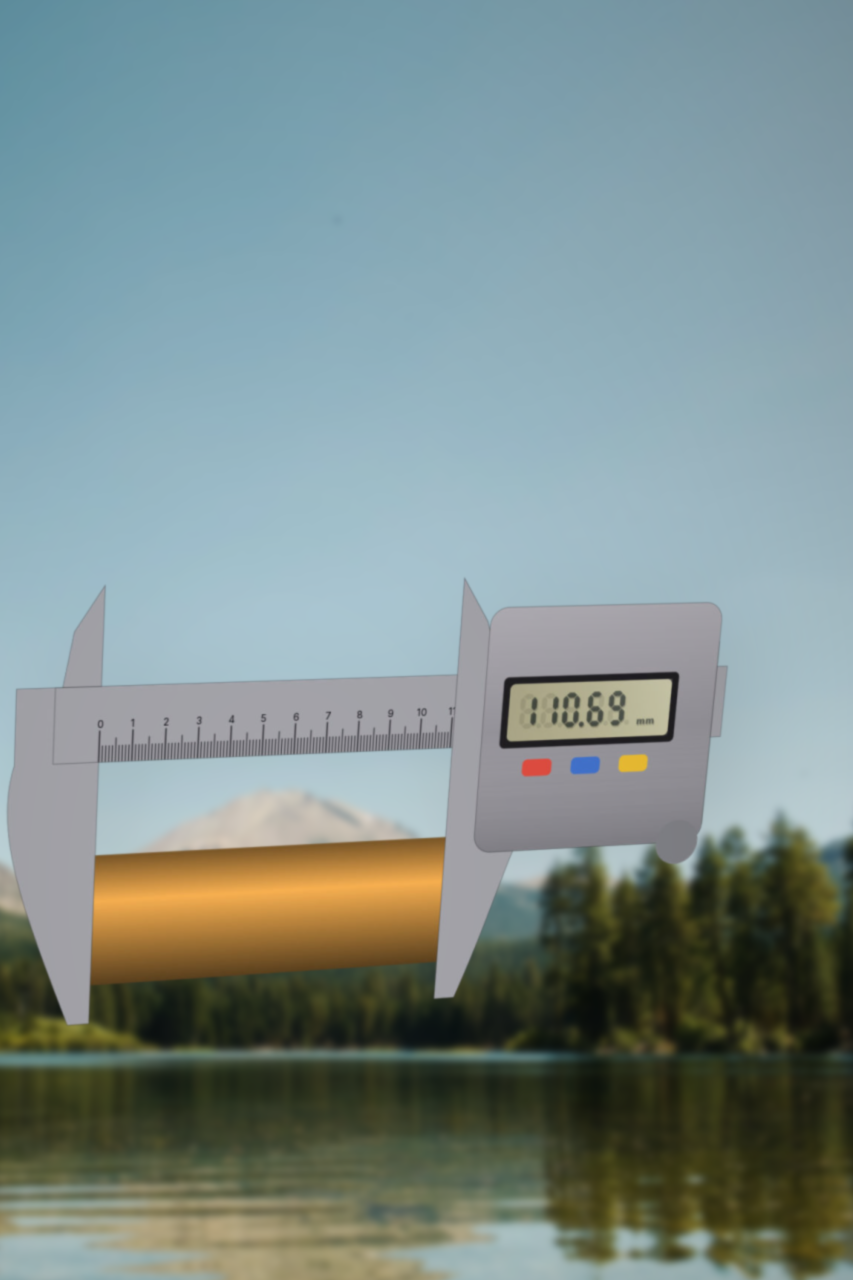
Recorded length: 110.69 mm
